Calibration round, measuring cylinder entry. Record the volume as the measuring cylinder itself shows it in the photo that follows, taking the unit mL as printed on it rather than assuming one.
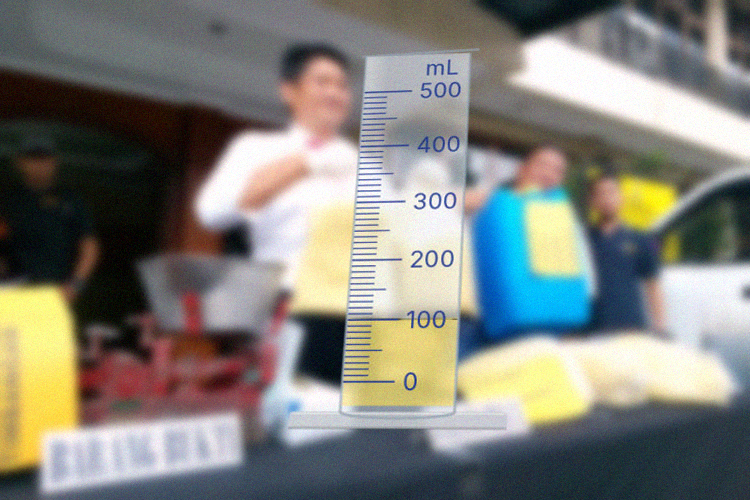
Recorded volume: 100 mL
